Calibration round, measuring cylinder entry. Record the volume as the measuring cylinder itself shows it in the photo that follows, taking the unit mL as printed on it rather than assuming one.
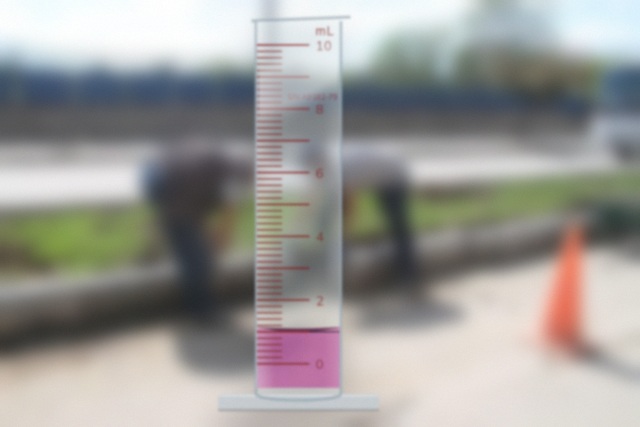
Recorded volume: 1 mL
